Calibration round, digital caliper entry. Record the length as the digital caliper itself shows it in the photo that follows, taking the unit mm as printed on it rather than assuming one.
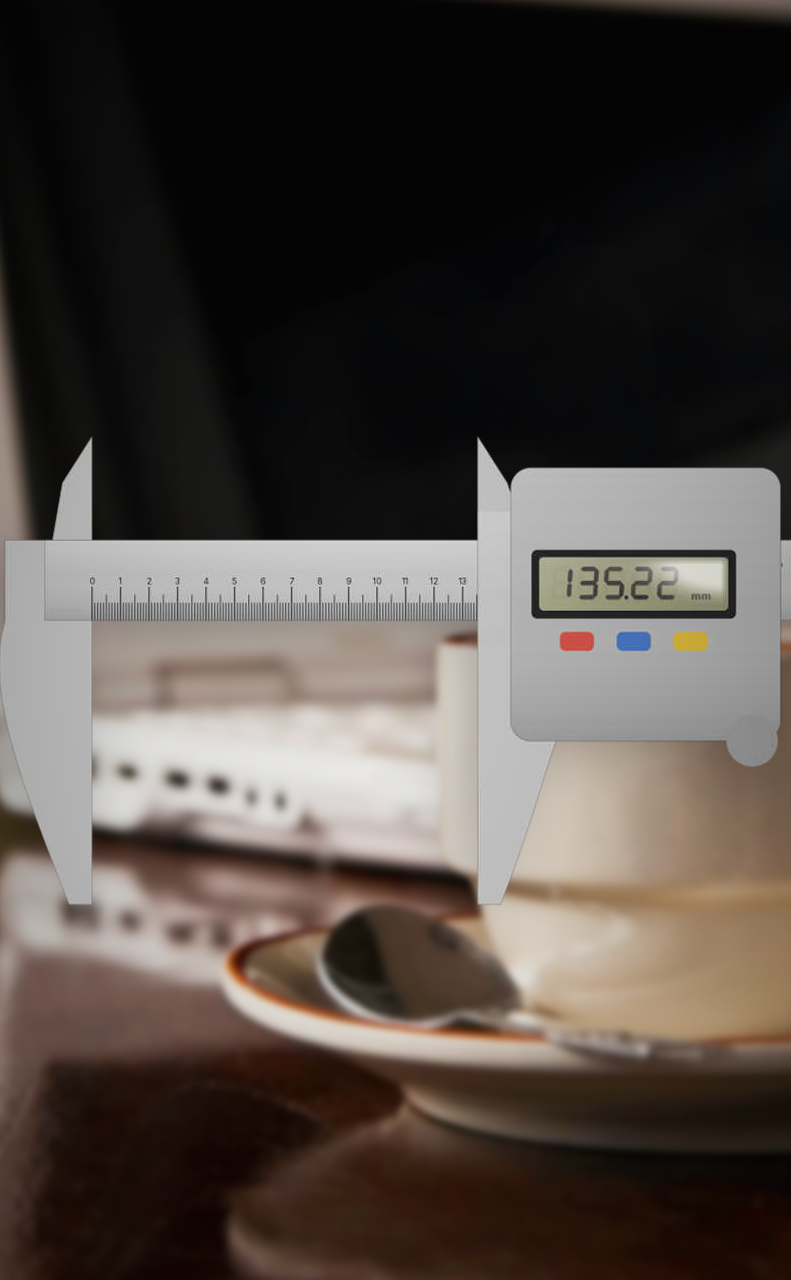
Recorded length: 135.22 mm
